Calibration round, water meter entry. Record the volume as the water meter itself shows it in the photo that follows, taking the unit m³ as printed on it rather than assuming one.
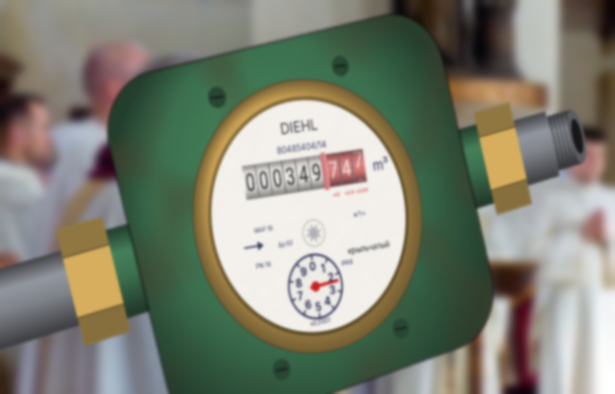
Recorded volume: 349.7472 m³
